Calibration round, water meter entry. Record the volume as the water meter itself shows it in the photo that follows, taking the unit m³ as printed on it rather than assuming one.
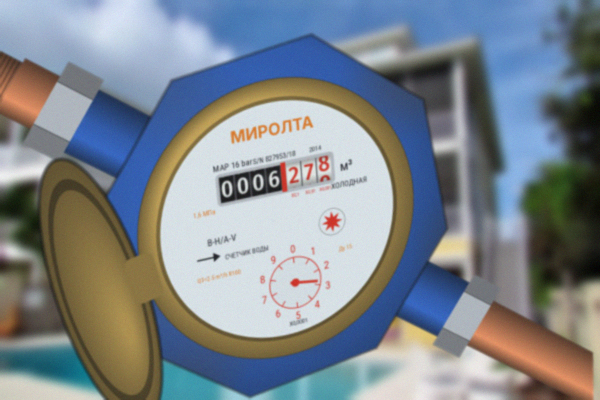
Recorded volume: 6.2782 m³
